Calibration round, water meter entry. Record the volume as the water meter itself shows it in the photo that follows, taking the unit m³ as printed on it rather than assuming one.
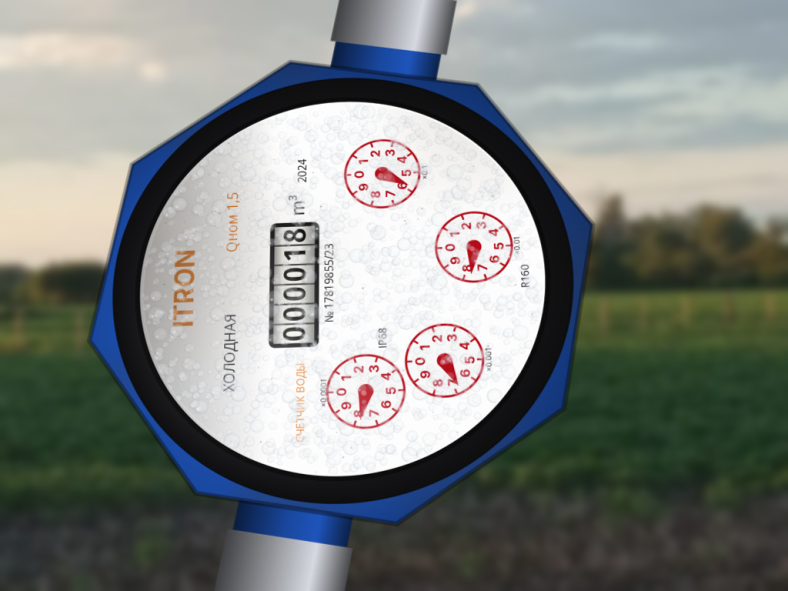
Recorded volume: 18.5767 m³
